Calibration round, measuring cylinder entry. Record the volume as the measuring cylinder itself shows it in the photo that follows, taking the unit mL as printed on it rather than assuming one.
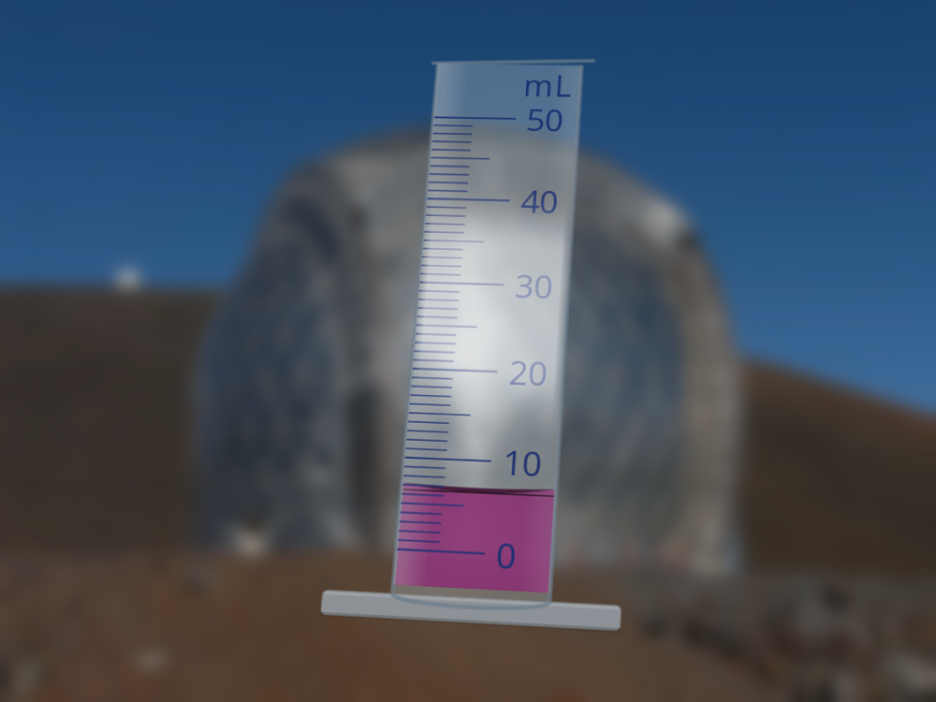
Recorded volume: 6.5 mL
